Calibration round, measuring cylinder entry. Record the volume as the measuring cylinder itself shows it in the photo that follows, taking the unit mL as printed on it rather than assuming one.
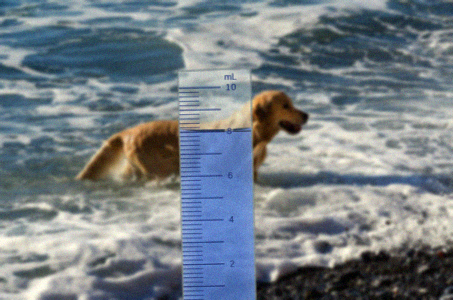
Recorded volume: 8 mL
